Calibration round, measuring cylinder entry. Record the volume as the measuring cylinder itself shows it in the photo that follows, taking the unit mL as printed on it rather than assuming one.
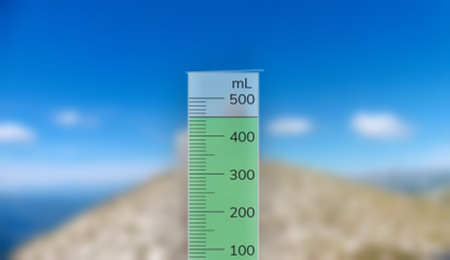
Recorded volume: 450 mL
